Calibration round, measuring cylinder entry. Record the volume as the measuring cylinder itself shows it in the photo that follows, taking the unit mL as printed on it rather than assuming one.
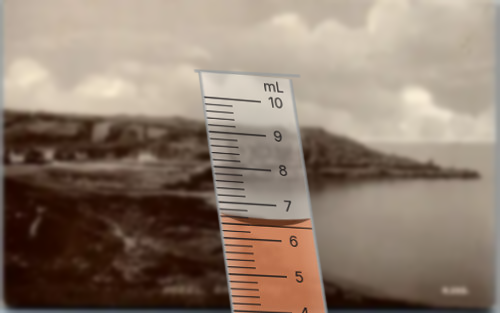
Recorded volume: 6.4 mL
